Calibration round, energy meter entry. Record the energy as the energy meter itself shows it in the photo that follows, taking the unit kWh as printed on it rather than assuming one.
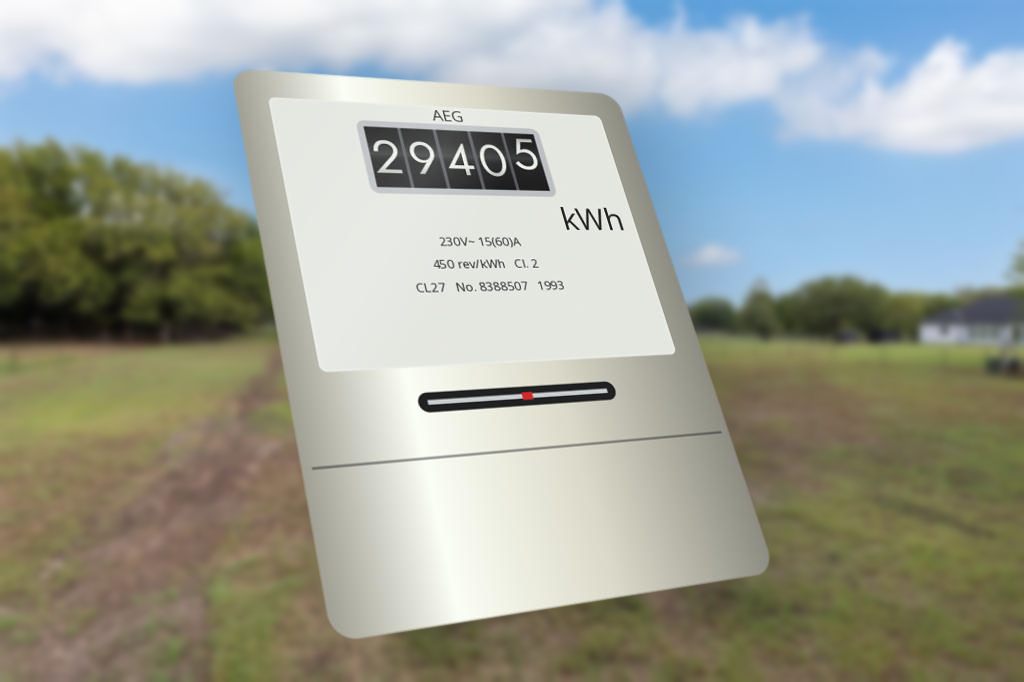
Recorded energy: 29405 kWh
